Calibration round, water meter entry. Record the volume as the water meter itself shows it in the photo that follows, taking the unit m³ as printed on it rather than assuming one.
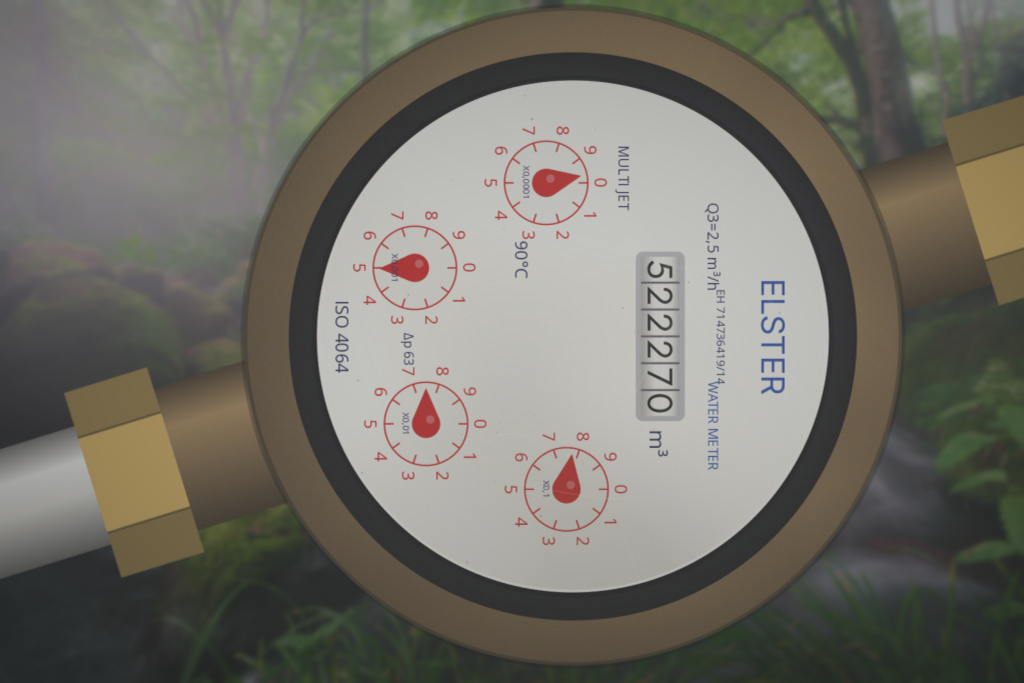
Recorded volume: 522270.7749 m³
